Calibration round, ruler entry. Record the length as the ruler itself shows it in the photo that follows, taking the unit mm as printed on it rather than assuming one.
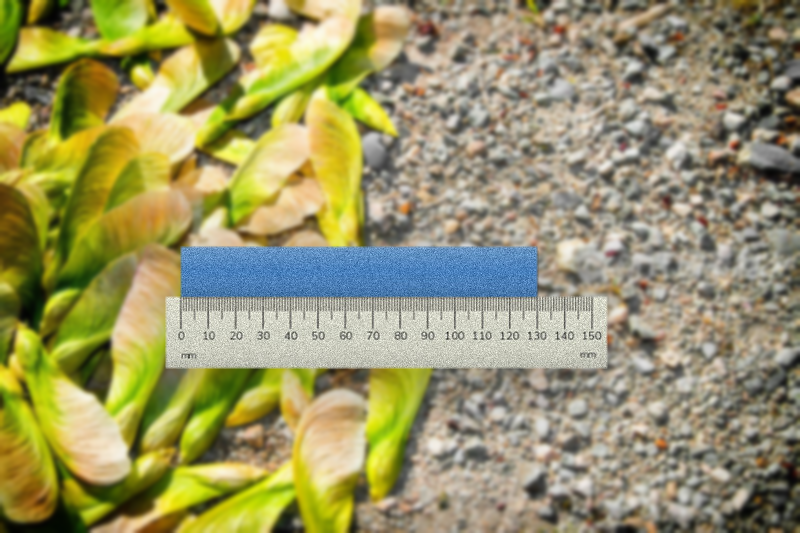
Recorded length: 130 mm
